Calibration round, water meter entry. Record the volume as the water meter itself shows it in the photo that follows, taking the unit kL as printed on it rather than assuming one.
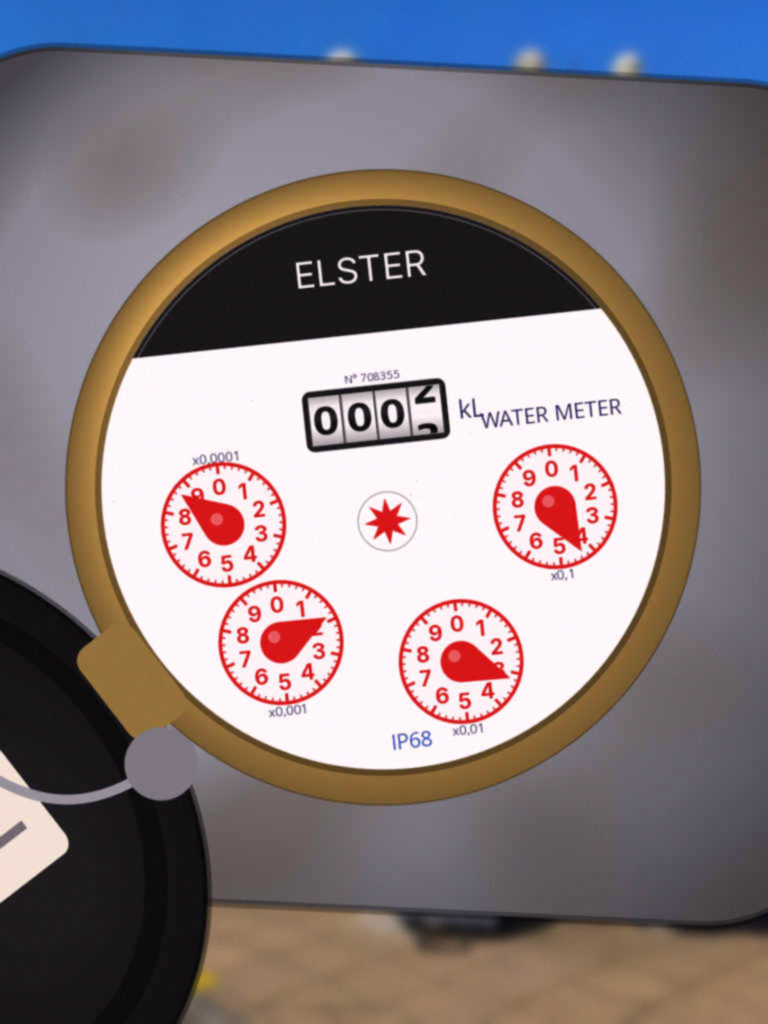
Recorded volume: 2.4318 kL
